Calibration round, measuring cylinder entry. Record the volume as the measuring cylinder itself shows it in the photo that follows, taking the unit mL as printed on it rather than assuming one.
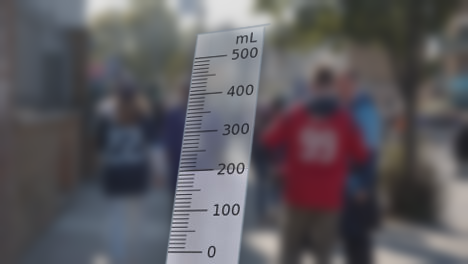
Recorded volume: 200 mL
